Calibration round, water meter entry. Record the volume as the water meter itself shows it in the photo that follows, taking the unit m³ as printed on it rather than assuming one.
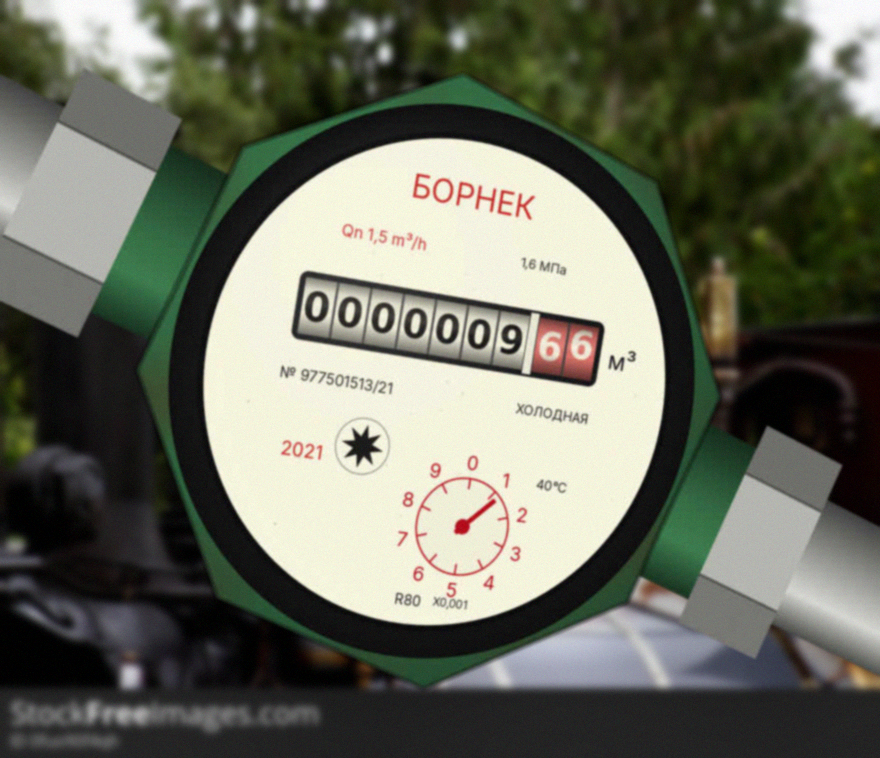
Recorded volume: 9.661 m³
